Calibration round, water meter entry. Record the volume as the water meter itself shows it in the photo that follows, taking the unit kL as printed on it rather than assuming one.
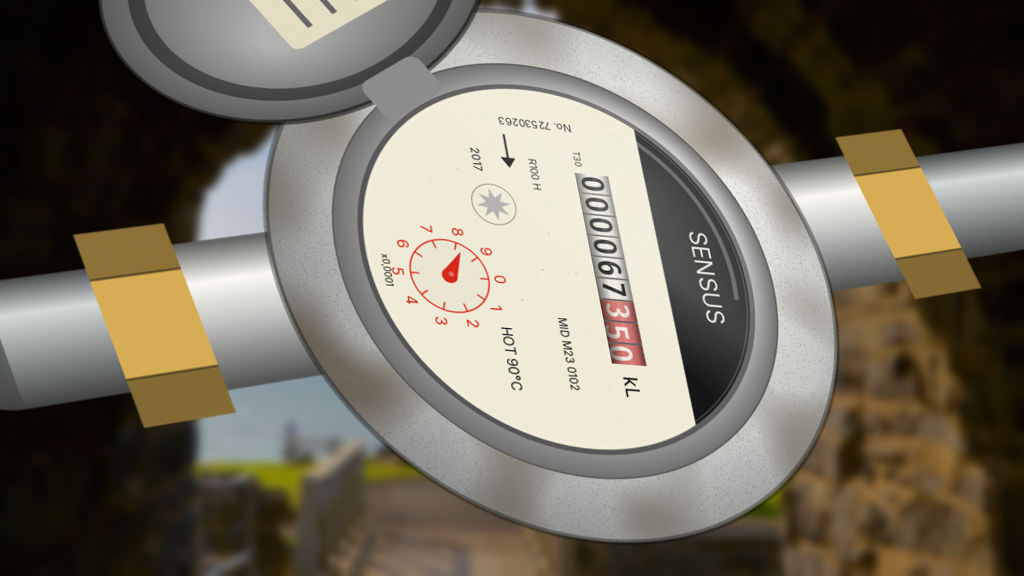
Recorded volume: 67.3498 kL
